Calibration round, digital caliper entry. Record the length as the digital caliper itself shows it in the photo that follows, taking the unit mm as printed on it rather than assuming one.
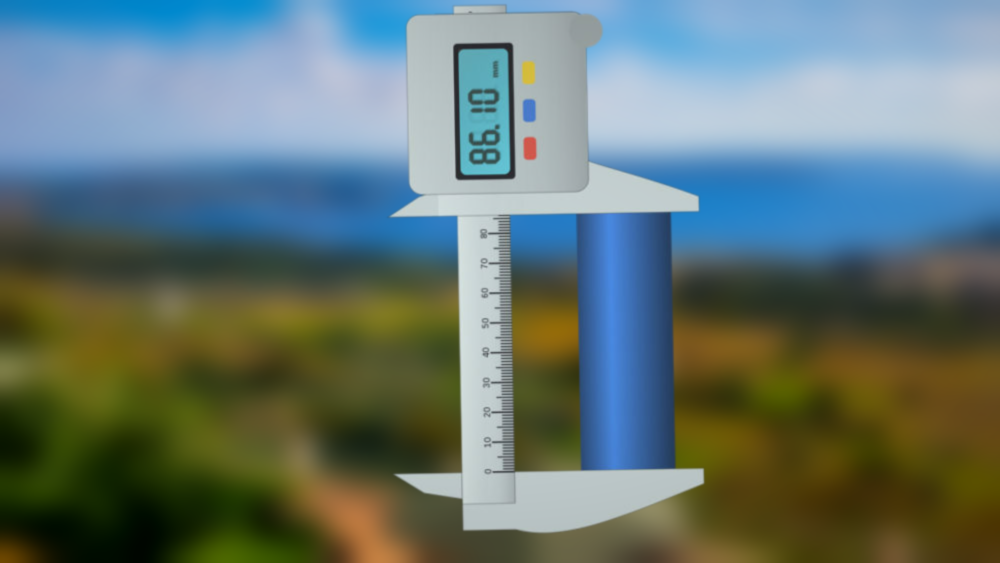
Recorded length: 86.10 mm
